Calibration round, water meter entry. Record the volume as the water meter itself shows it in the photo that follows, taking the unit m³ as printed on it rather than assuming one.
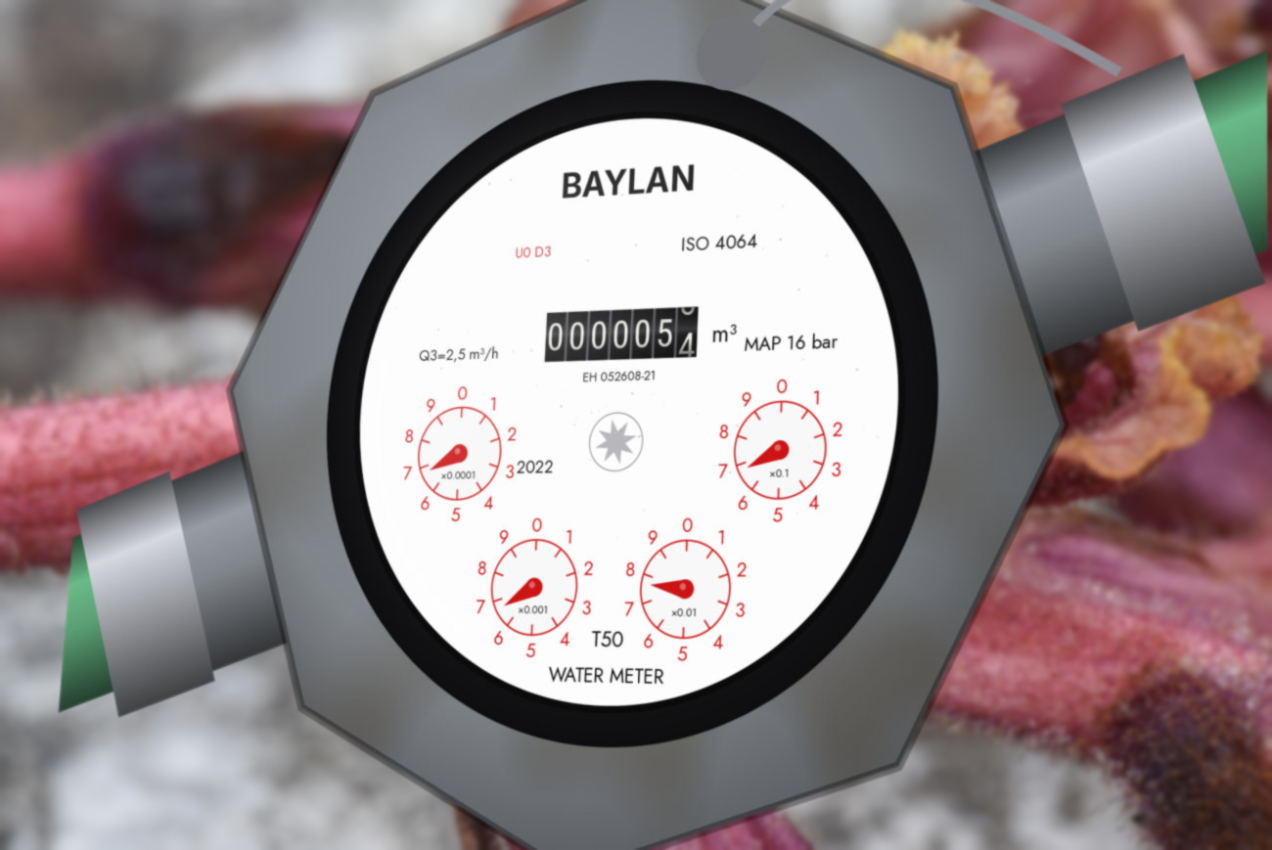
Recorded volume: 53.6766 m³
